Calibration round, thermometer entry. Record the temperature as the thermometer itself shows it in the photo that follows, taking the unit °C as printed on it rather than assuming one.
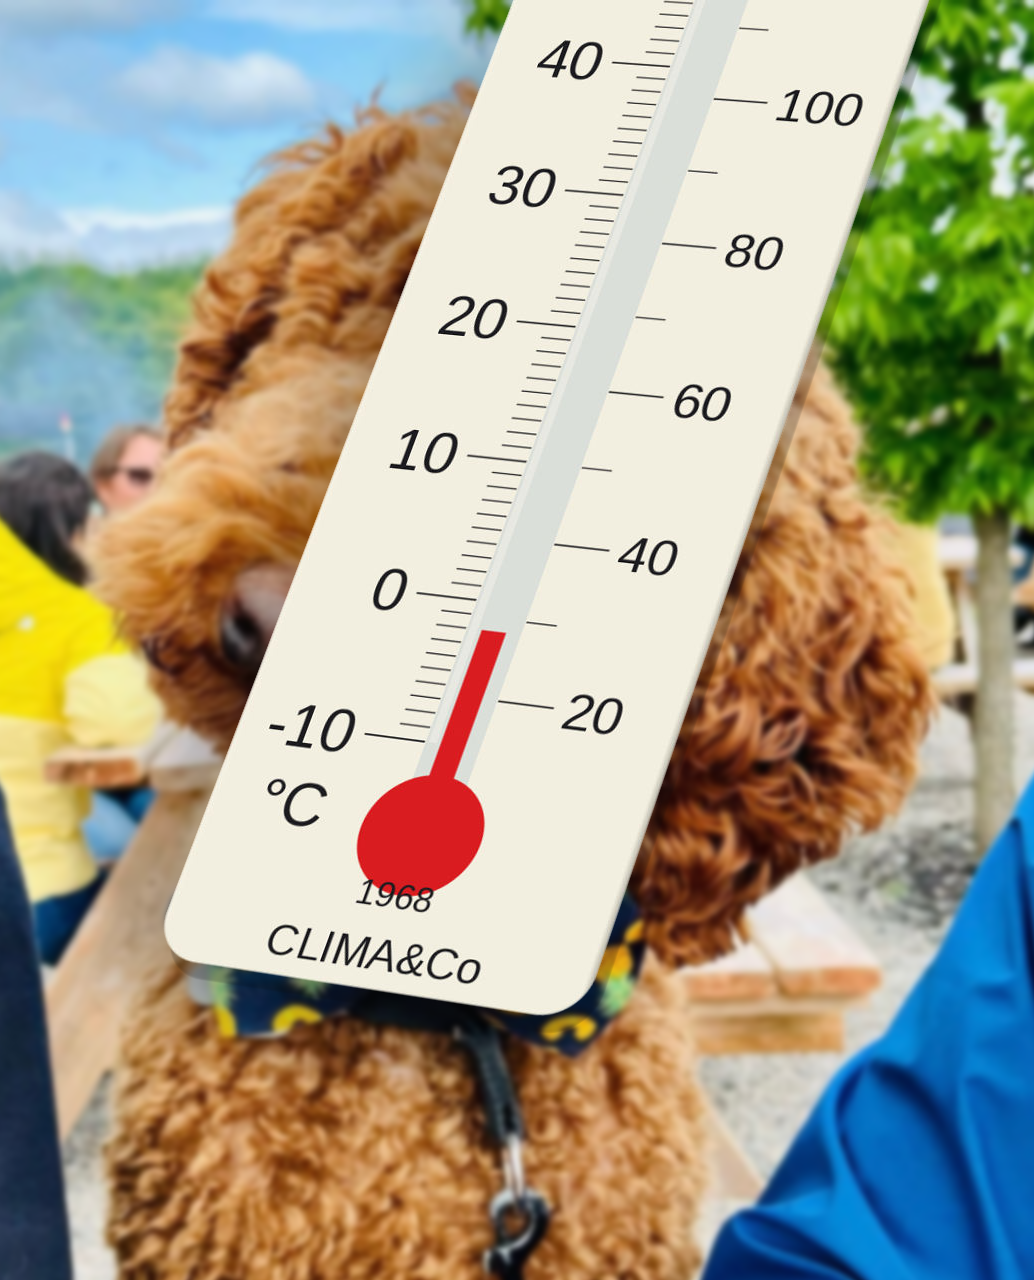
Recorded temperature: -2 °C
